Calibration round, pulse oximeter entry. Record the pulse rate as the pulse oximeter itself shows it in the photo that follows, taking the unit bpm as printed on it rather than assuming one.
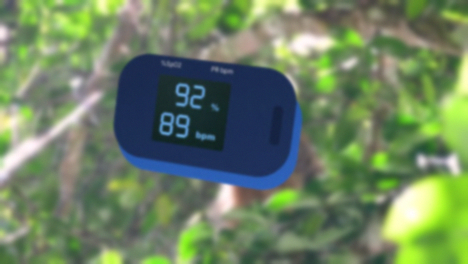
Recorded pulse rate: 89 bpm
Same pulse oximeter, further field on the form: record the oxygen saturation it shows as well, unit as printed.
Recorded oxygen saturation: 92 %
